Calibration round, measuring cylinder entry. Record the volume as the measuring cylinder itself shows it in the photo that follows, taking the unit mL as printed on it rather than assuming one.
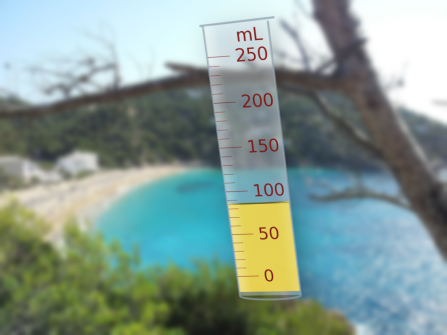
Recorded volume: 85 mL
